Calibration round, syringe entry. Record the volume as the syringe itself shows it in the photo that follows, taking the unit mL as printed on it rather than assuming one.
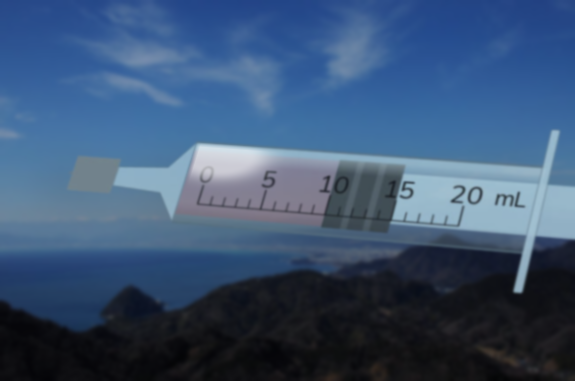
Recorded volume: 10 mL
